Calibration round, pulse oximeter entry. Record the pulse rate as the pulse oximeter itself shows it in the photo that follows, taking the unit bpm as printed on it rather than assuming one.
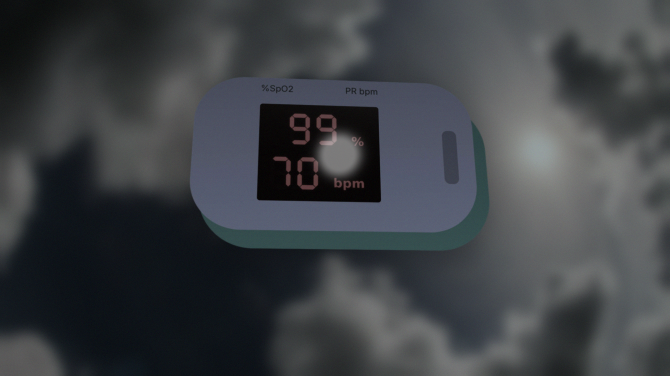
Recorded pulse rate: 70 bpm
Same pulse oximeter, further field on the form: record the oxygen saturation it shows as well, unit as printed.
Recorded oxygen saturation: 99 %
